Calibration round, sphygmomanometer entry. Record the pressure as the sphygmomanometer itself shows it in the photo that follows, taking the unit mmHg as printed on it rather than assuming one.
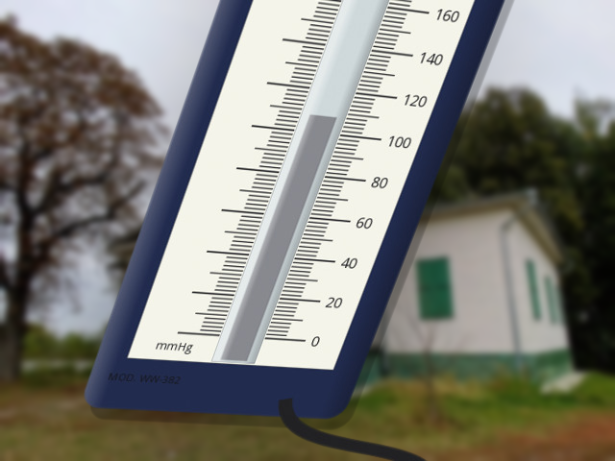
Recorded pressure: 108 mmHg
